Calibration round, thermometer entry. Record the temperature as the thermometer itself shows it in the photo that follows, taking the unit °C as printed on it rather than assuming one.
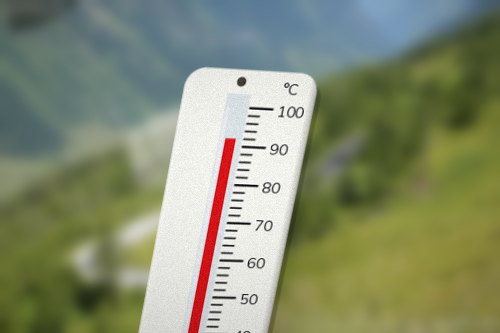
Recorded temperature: 92 °C
